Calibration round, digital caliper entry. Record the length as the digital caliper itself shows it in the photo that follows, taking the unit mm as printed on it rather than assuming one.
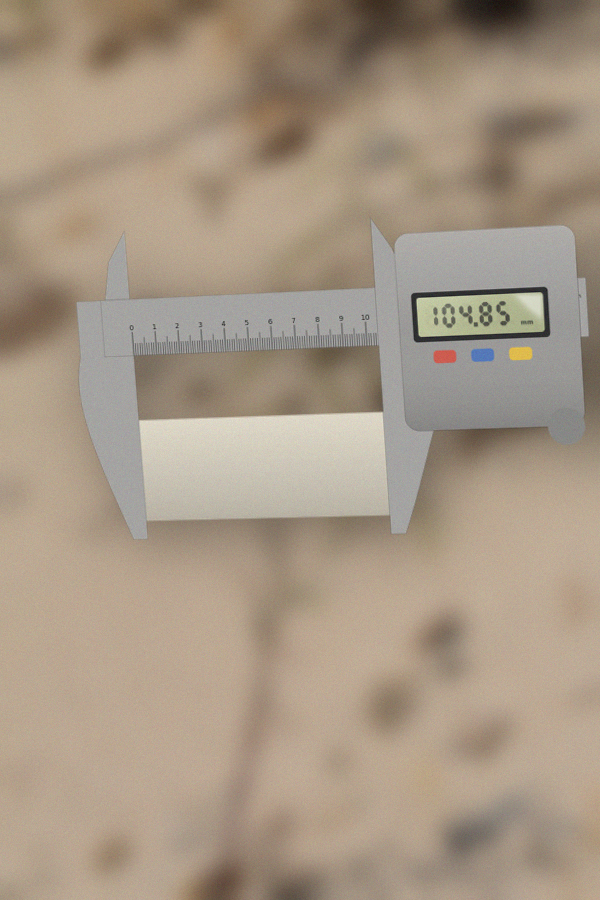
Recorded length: 104.85 mm
